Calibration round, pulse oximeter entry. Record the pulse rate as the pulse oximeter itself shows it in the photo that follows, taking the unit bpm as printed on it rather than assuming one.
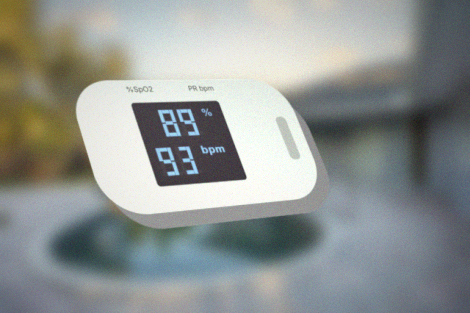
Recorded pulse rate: 93 bpm
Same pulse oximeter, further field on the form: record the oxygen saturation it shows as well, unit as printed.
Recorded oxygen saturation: 89 %
